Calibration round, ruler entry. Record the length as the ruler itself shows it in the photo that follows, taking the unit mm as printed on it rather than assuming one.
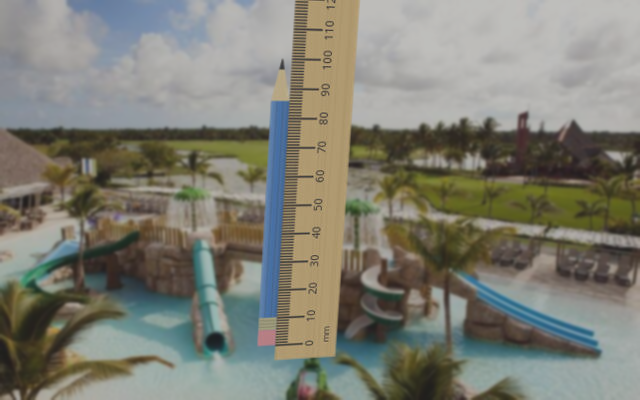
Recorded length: 100 mm
